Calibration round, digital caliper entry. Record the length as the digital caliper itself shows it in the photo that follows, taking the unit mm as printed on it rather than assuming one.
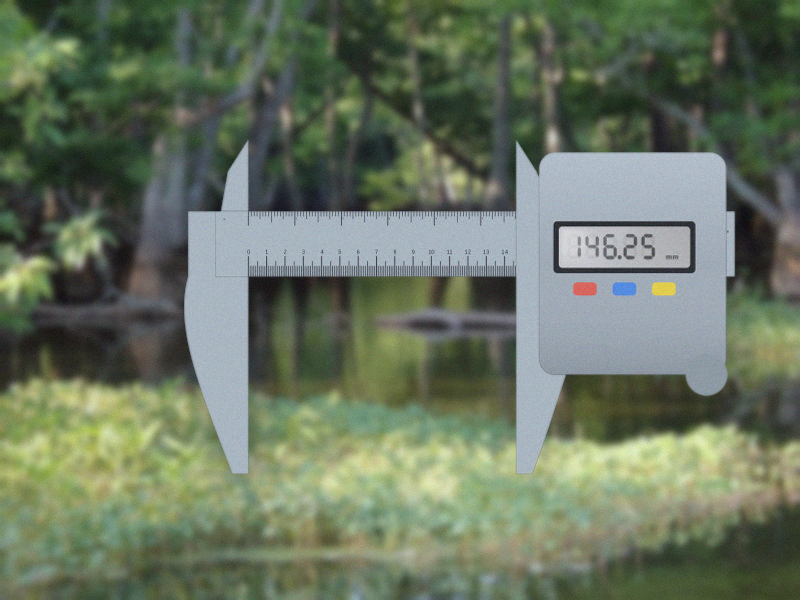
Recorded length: 146.25 mm
